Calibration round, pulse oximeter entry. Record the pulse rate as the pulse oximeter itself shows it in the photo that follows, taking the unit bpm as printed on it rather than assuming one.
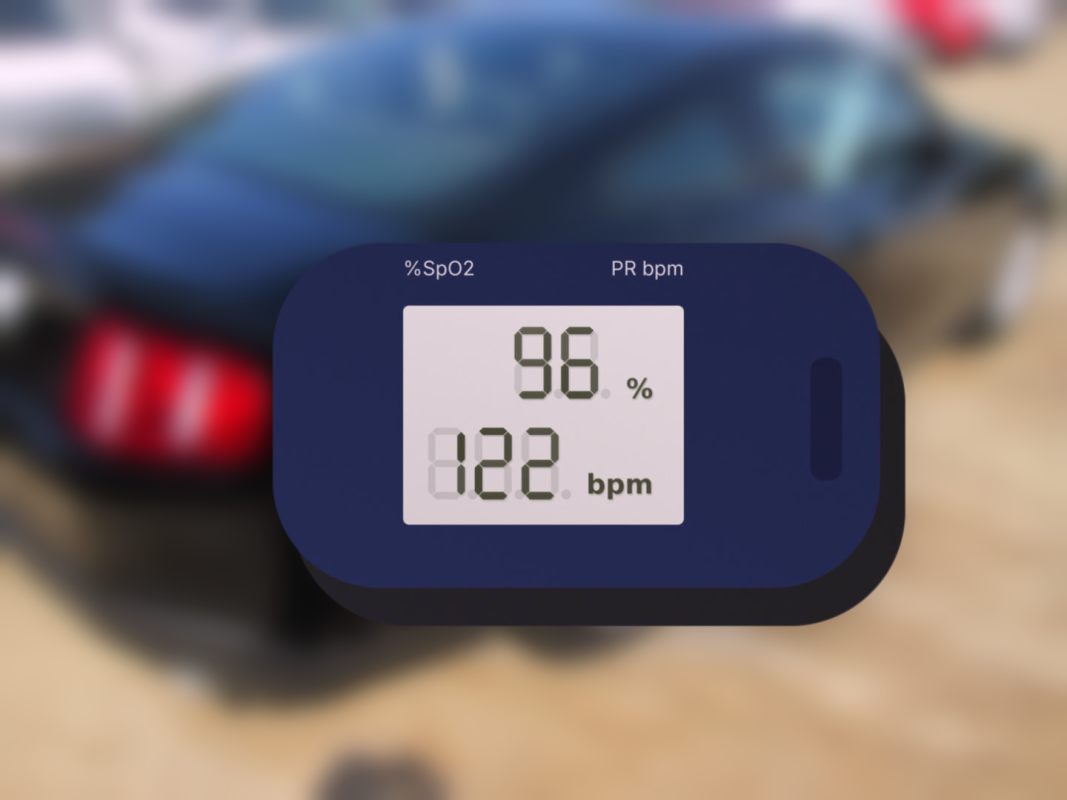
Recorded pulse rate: 122 bpm
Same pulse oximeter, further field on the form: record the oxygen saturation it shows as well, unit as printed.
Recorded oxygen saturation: 96 %
